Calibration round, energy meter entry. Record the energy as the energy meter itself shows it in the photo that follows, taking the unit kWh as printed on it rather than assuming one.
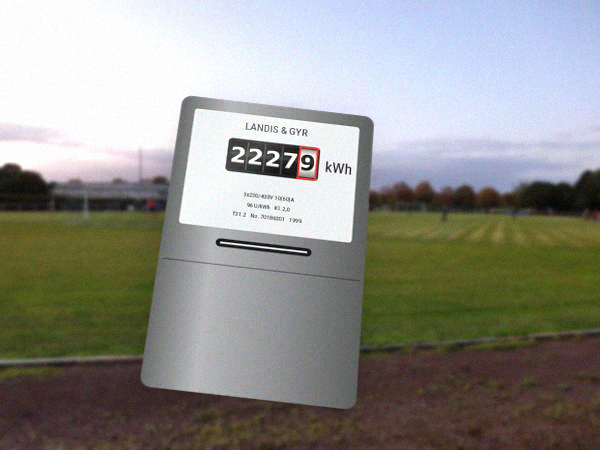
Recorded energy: 2227.9 kWh
